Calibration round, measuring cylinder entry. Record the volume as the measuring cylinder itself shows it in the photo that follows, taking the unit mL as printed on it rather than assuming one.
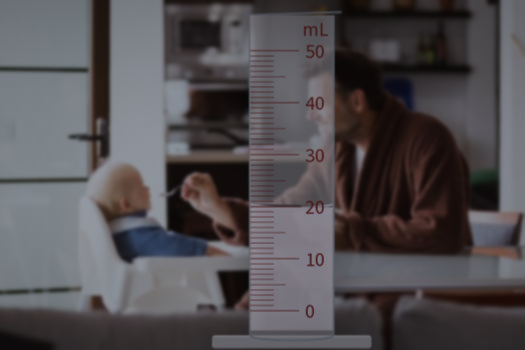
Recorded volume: 20 mL
